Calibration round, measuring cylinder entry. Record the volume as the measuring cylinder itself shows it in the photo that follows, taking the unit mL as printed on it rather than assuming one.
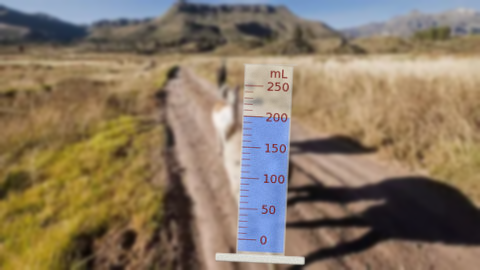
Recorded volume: 200 mL
